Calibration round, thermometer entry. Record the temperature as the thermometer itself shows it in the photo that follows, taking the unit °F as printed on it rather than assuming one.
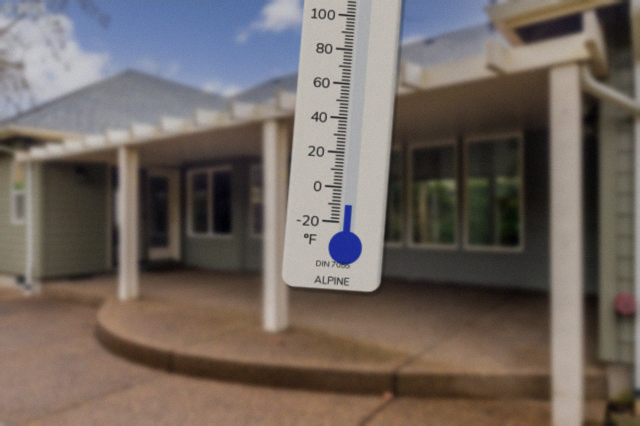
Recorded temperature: -10 °F
